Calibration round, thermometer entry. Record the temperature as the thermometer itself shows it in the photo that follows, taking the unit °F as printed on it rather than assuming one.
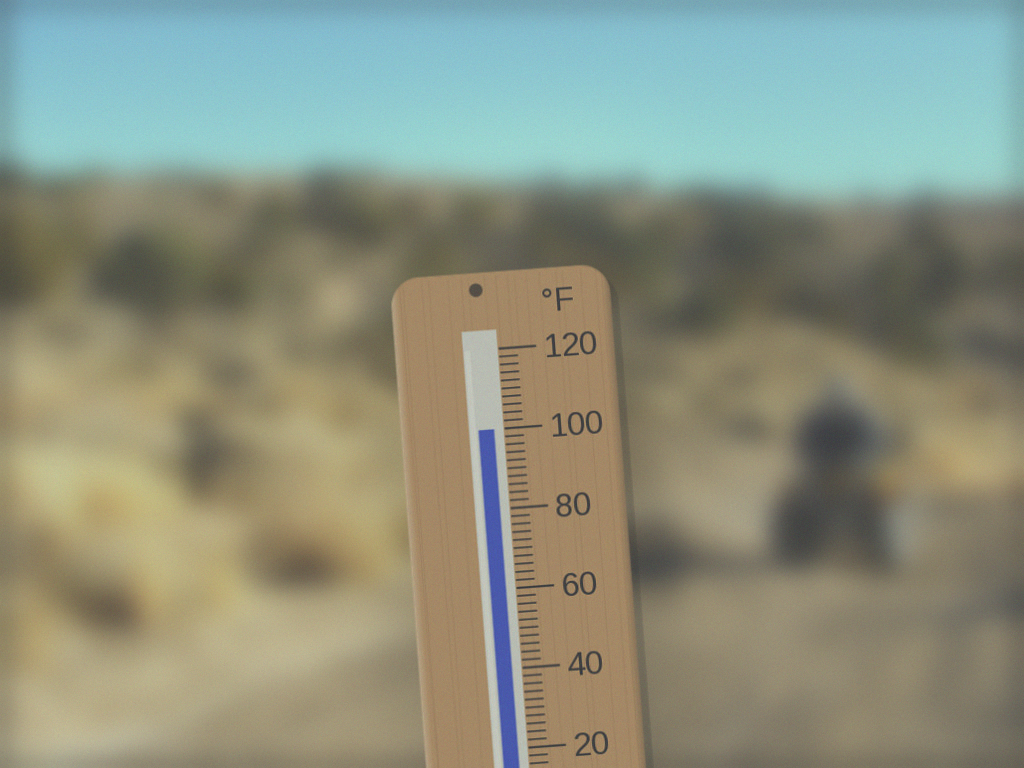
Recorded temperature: 100 °F
